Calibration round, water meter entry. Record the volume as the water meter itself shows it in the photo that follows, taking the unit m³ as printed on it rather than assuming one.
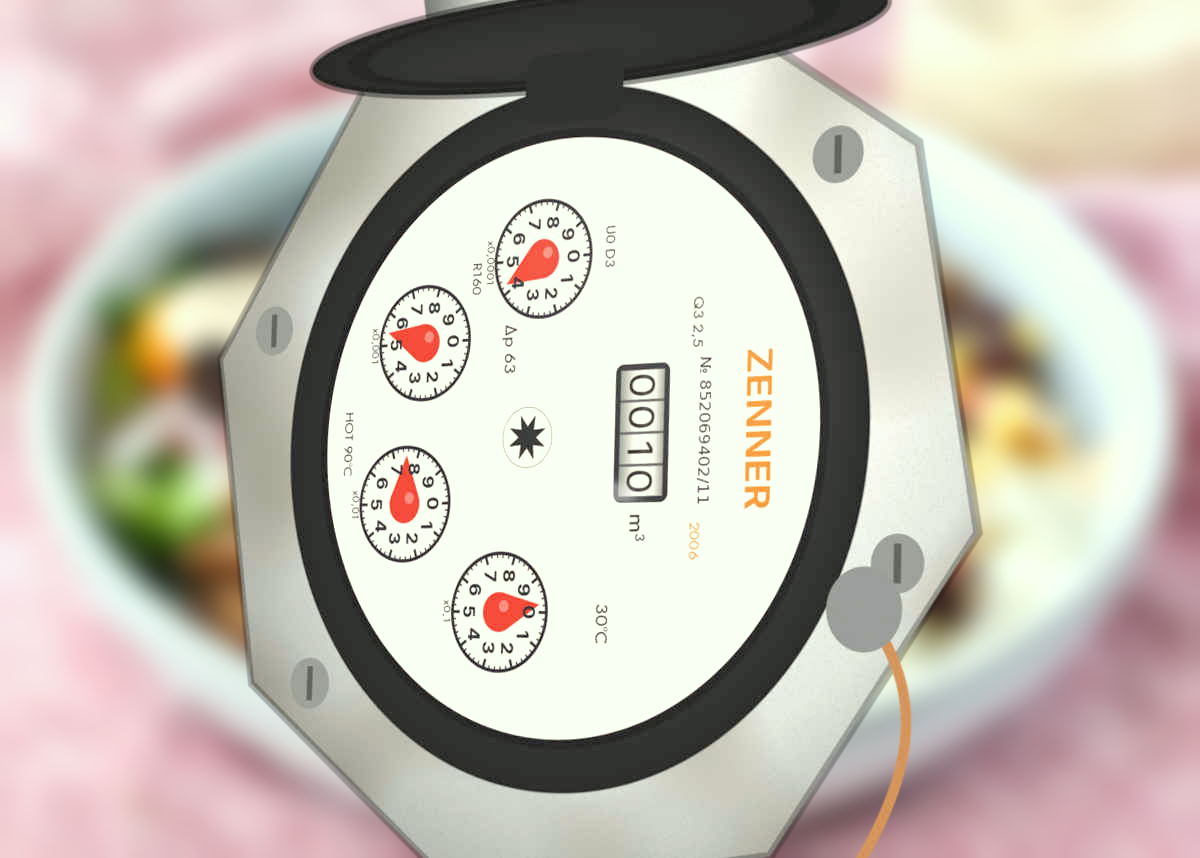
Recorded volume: 9.9754 m³
